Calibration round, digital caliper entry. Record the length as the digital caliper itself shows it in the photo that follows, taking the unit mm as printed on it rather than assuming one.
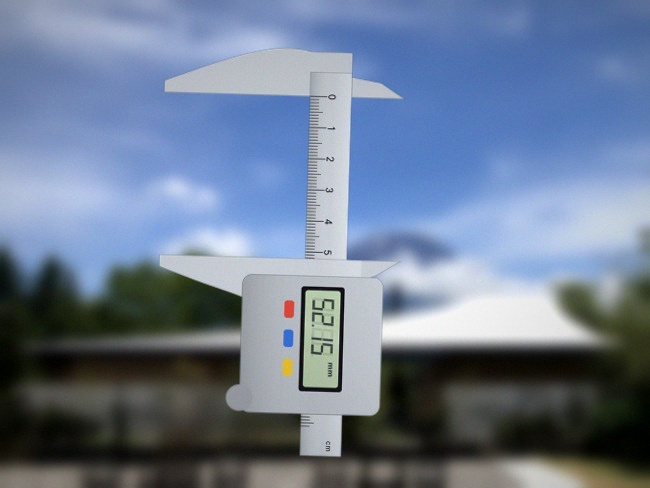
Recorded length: 52.15 mm
